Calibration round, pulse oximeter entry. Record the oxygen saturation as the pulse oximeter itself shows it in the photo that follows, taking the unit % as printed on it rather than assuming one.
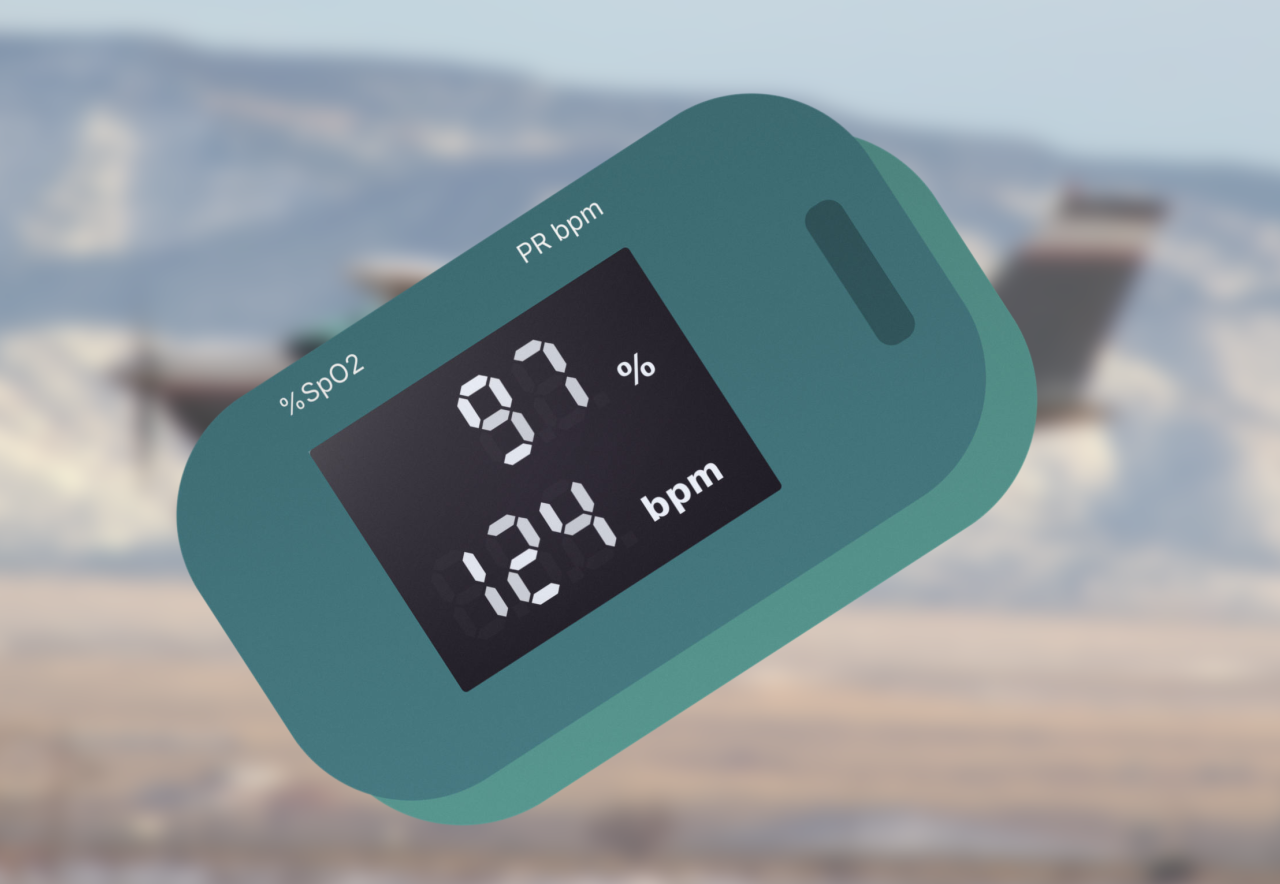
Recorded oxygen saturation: 97 %
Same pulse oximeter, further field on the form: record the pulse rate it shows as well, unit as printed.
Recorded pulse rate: 124 bpm
